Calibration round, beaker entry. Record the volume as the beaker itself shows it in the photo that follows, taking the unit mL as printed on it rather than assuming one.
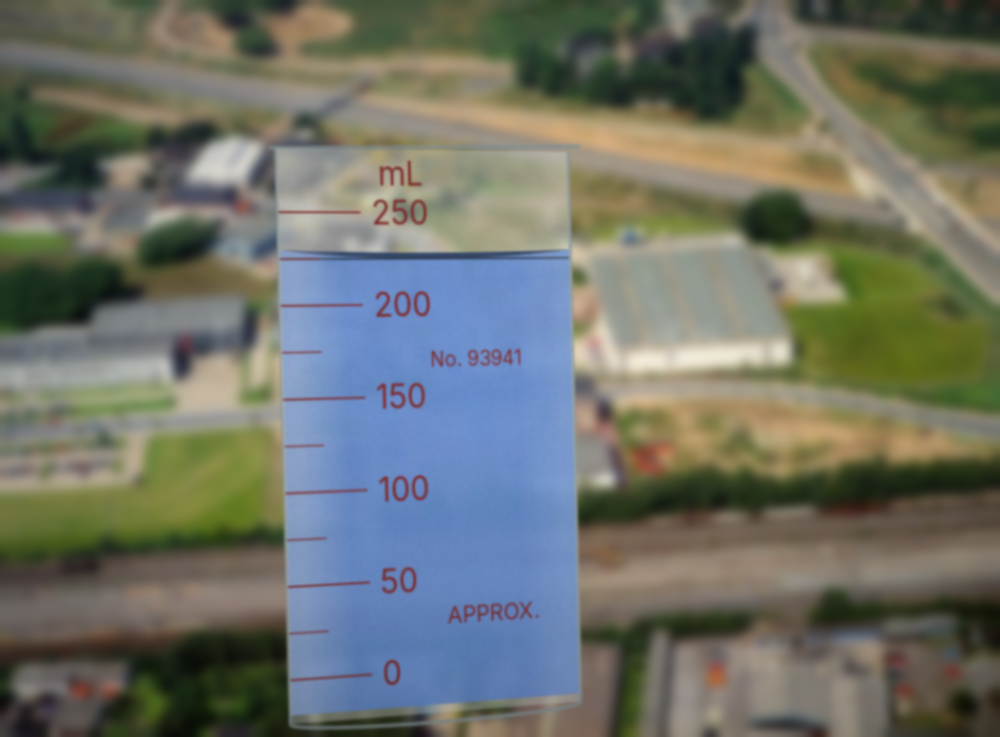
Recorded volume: 225 mL
